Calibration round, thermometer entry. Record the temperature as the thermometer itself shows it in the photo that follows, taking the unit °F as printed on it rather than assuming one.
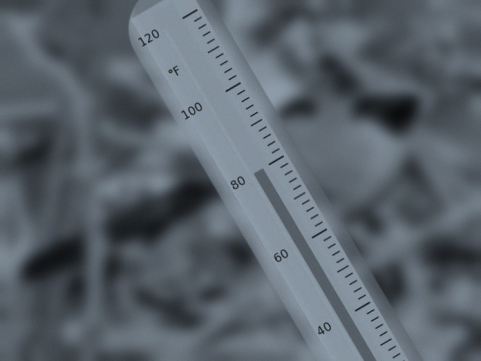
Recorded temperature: 80 °F
